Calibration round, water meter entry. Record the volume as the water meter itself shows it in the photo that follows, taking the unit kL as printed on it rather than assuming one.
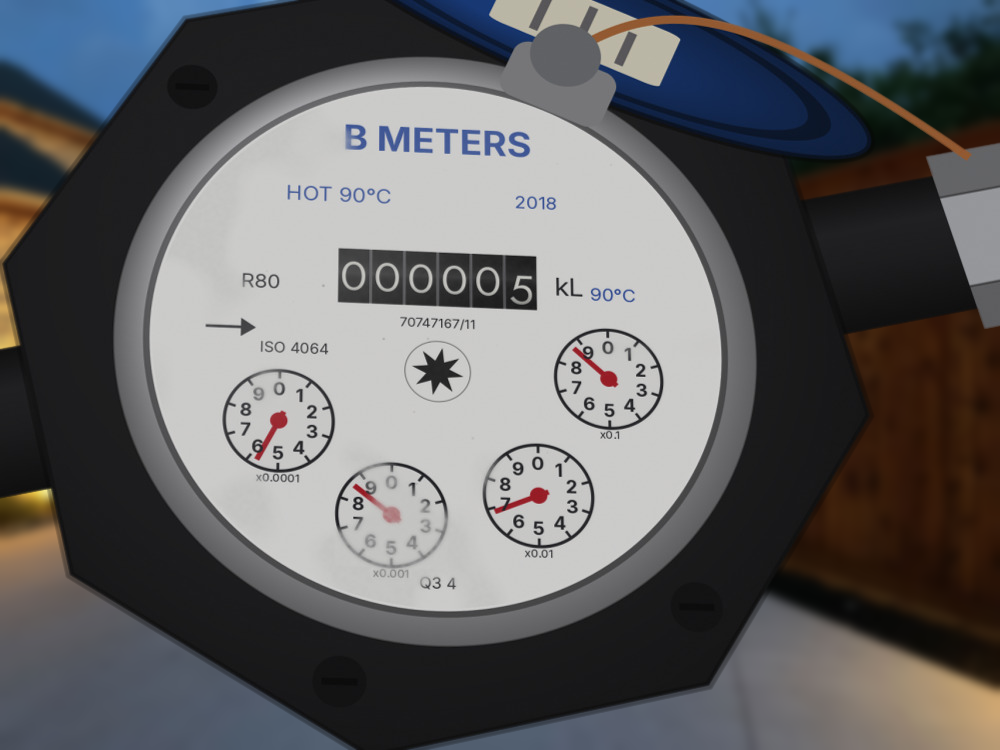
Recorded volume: 4.8685 kL
